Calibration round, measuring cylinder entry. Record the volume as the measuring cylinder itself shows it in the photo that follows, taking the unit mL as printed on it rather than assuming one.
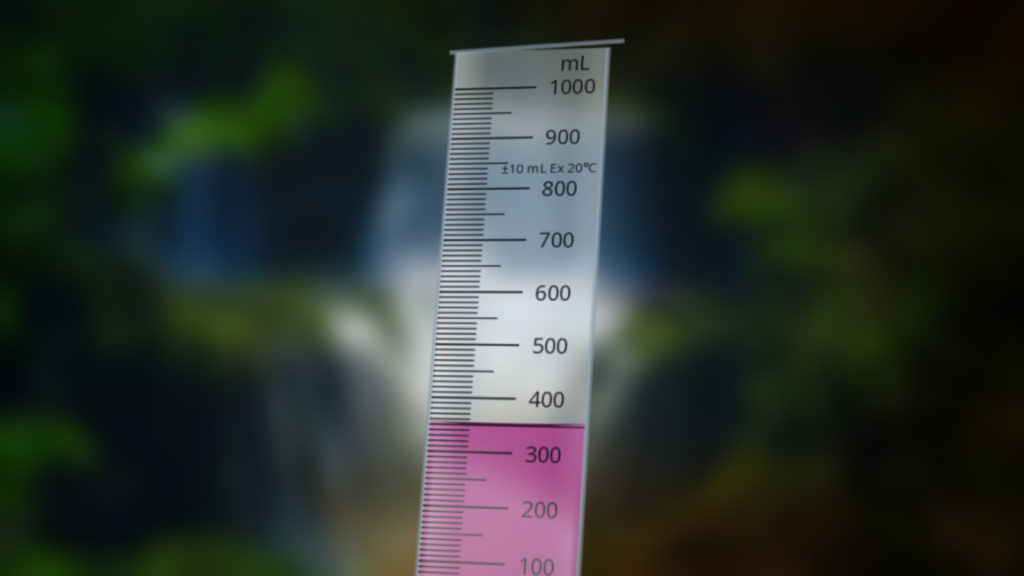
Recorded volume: 350 mL
